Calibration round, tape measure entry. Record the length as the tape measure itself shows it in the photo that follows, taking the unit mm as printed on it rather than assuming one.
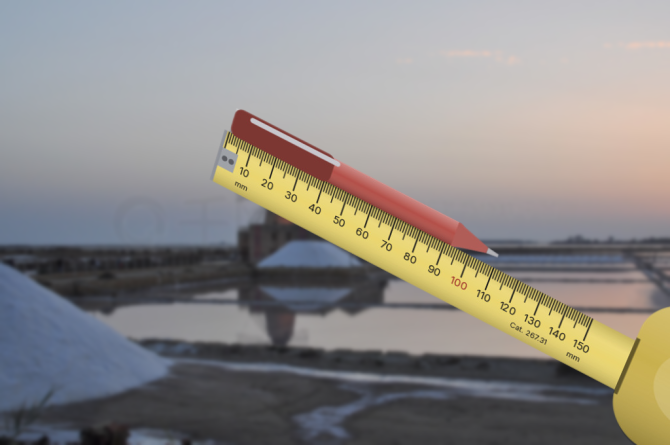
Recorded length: 110 mm
